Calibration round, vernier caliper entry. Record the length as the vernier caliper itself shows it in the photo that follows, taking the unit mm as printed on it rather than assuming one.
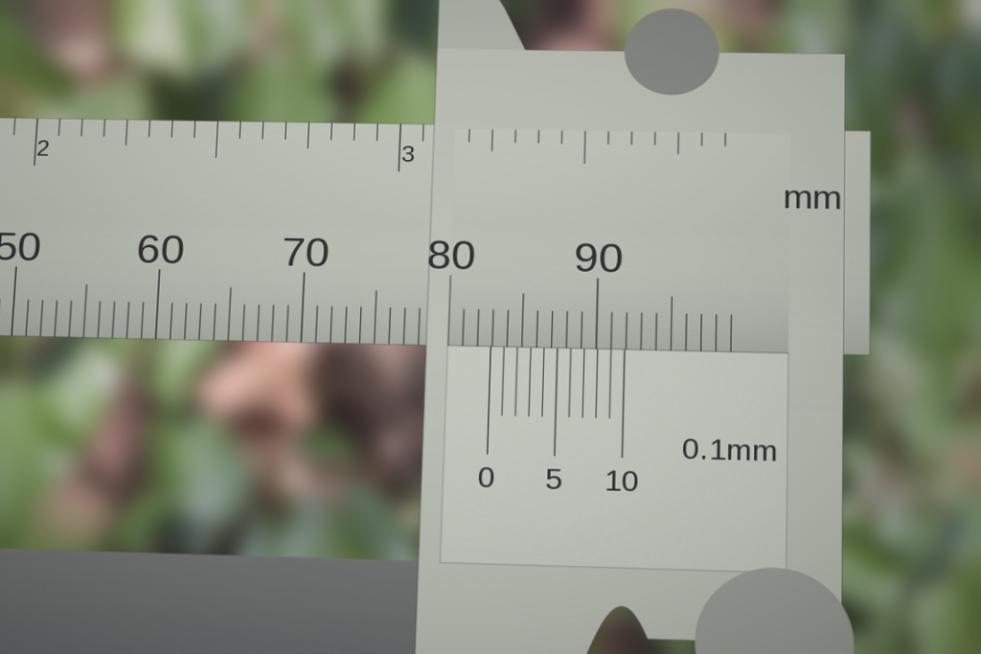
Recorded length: 82.9 mm
